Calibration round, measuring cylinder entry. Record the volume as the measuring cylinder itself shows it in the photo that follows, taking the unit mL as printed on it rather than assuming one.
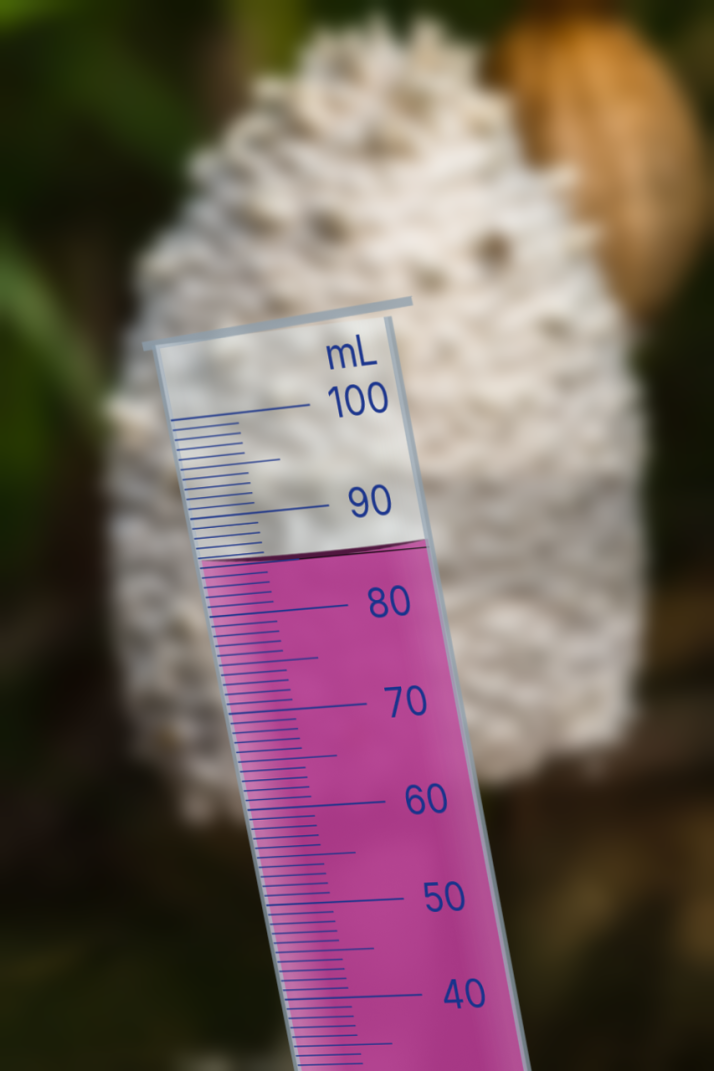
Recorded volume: 85 mL
